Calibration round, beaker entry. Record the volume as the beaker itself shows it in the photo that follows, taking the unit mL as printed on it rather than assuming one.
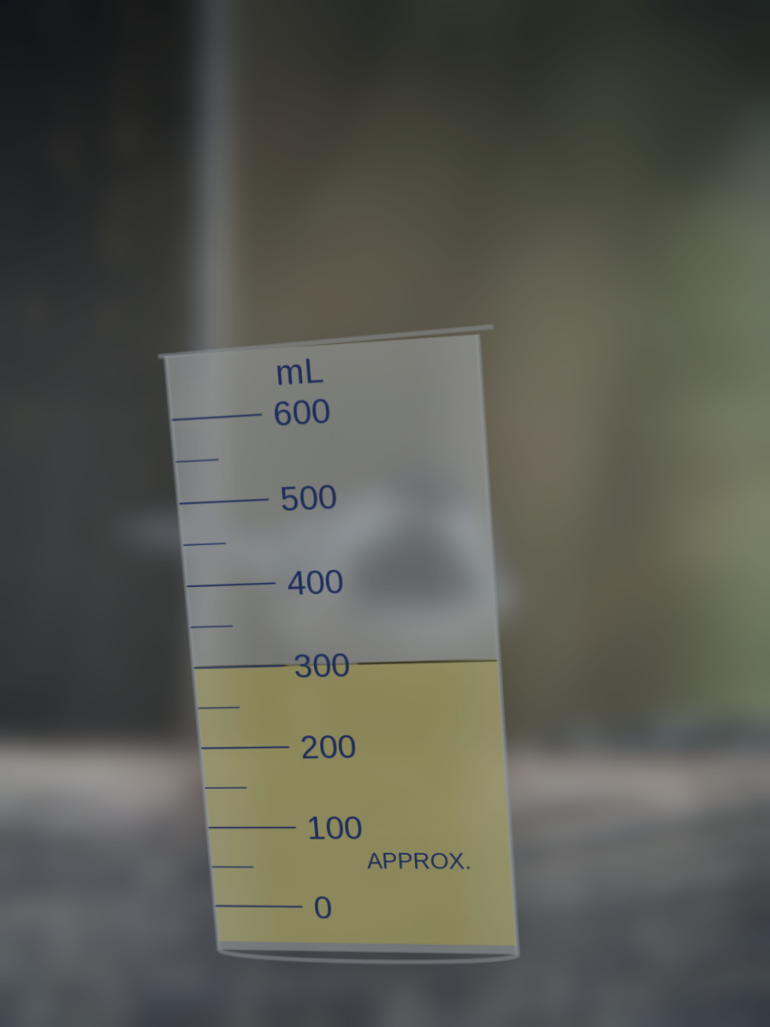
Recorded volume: 300 mL
